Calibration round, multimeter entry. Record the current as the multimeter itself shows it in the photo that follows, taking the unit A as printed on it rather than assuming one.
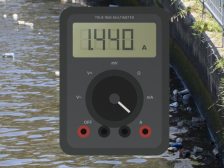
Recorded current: 1.440 A
